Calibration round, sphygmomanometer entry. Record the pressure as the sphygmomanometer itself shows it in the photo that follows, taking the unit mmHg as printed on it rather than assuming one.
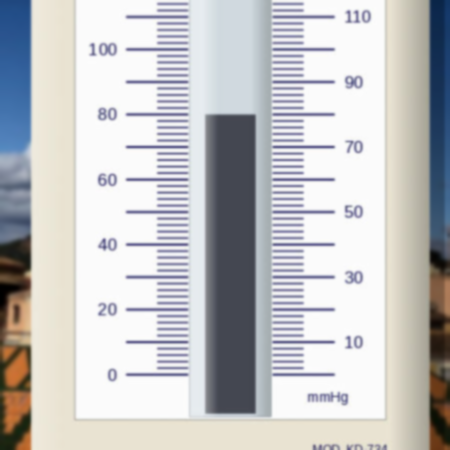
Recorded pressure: 80 mmHg
